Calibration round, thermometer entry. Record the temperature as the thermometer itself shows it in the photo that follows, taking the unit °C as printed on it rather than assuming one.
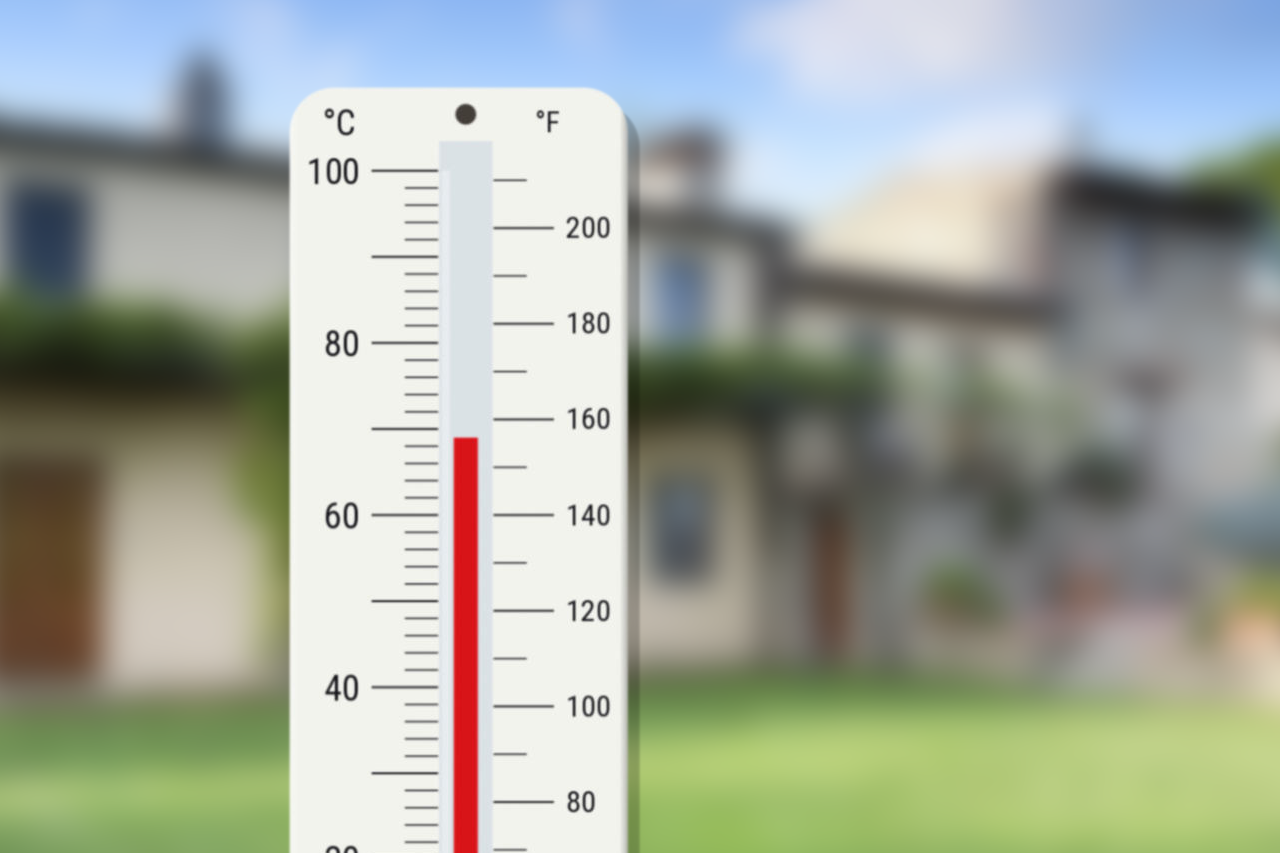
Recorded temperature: 69 °C
